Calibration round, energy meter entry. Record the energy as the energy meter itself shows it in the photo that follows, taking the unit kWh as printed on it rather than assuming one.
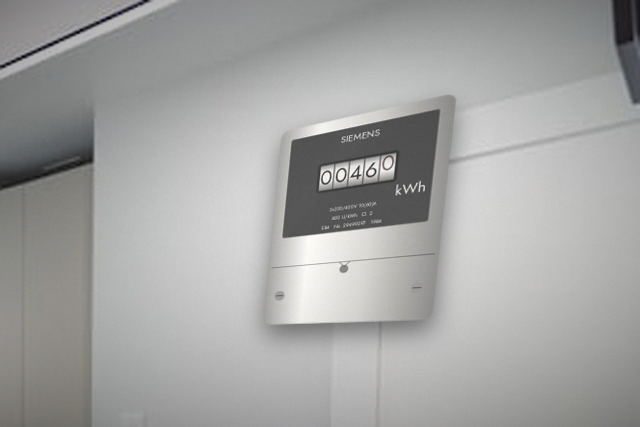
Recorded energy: 46.0 kWh
